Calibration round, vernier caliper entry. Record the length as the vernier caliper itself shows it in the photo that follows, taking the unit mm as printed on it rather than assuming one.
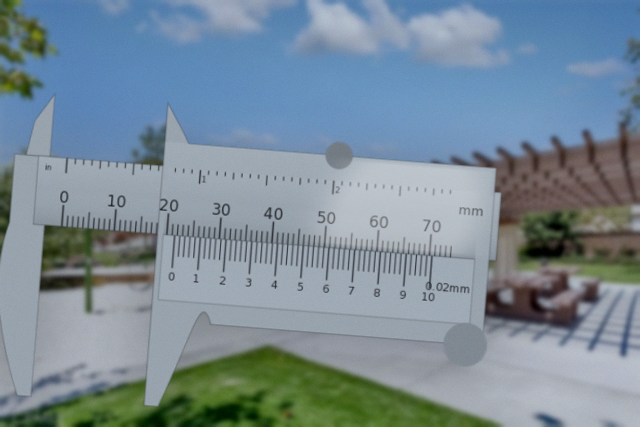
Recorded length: 21.5 mm
